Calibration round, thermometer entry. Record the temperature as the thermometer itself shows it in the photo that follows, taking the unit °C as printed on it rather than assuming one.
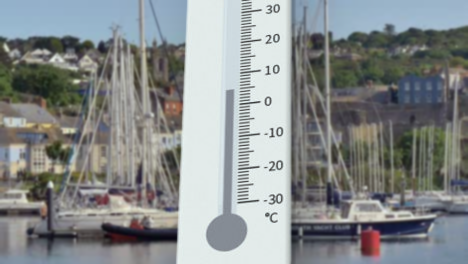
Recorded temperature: 5 °C
